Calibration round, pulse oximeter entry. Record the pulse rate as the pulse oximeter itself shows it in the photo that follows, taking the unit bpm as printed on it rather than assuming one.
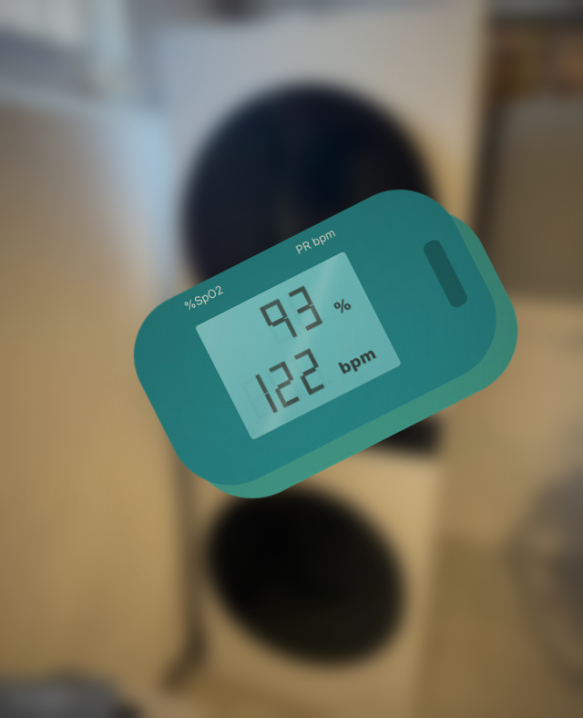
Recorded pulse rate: 122 bpm
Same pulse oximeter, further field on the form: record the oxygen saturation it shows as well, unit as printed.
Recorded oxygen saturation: 93 %
